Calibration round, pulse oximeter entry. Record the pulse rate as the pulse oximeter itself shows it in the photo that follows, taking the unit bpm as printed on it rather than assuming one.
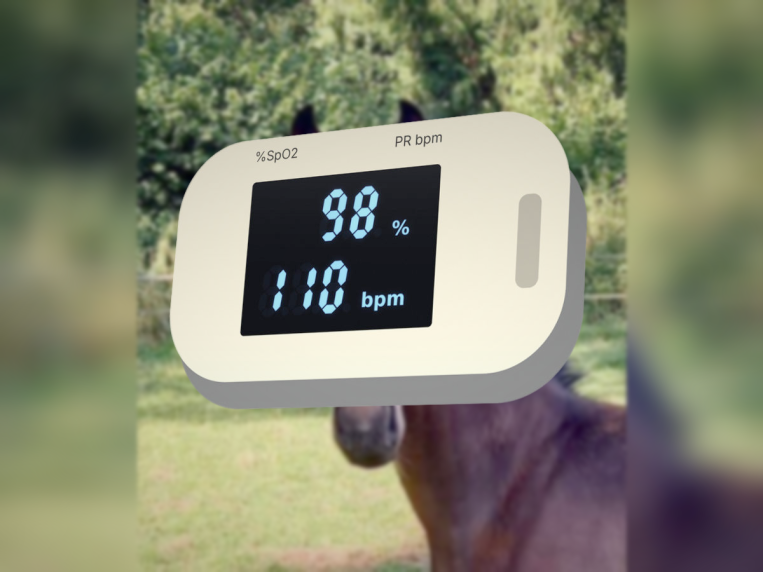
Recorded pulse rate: 110 bpm
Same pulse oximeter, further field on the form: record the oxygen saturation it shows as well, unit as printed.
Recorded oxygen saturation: 98 %
